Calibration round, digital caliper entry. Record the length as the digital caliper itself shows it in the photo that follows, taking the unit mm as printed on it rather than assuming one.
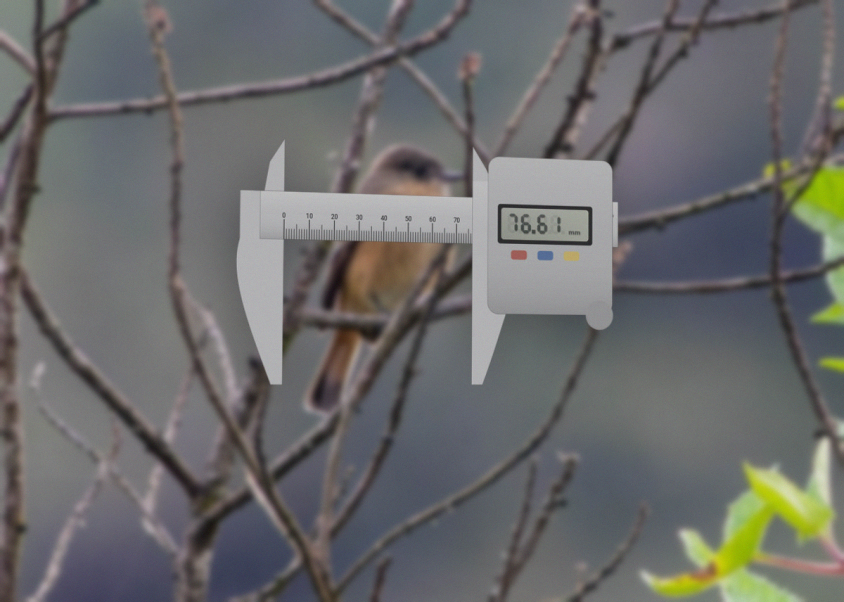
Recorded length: 76.61 mm
